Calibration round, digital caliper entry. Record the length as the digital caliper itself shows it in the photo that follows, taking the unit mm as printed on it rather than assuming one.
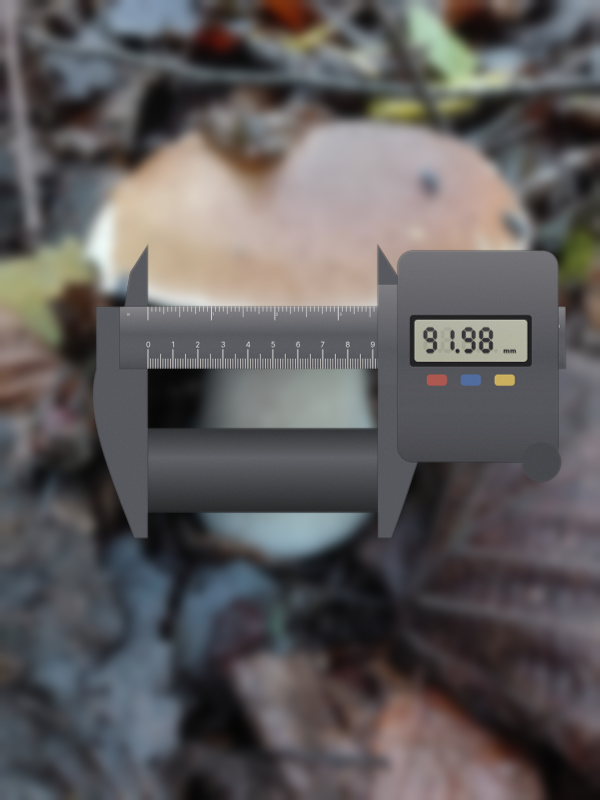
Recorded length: 91.98 mm
